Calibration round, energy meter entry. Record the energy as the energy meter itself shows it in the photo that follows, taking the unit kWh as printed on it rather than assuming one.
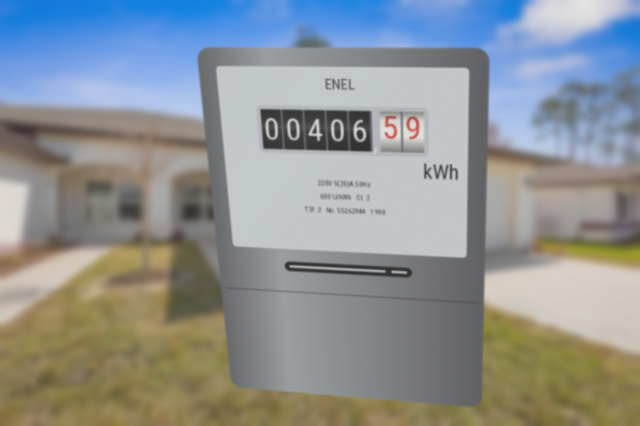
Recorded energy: 406.59 kWh
